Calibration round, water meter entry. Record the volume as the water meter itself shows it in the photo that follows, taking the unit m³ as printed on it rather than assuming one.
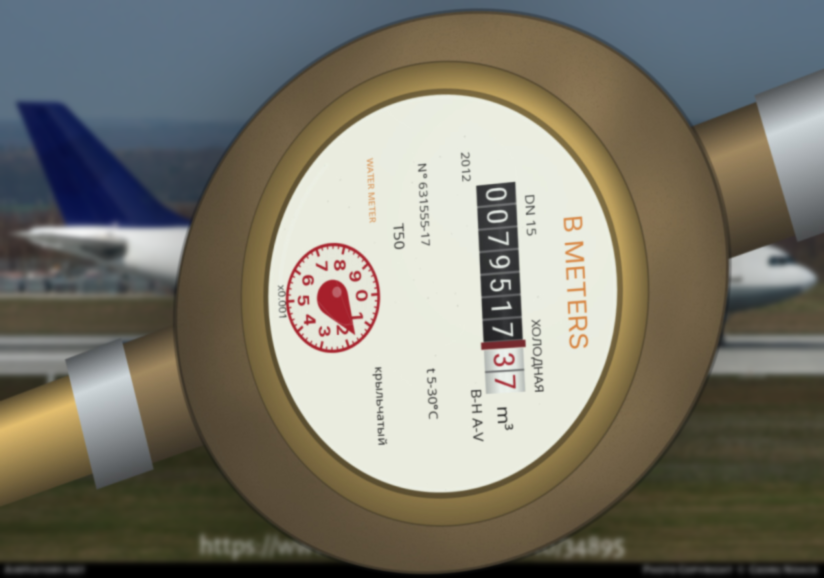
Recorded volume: 79517.371 m³
